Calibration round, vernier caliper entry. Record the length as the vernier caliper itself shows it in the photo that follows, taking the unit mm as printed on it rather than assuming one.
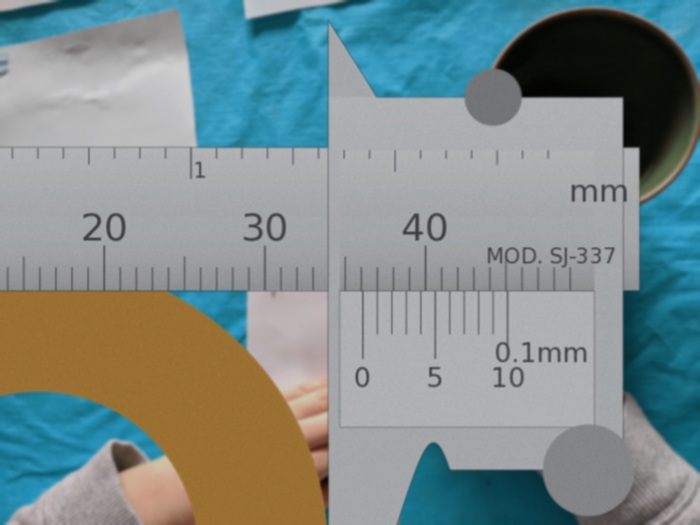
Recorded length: 36.1 mm
